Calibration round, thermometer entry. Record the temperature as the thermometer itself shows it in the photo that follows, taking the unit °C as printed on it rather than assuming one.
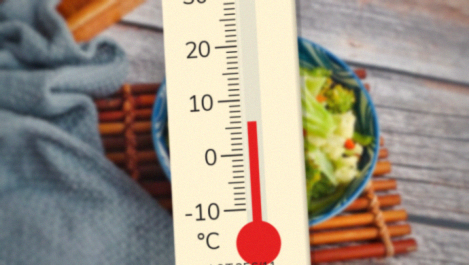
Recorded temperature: 6 °C
